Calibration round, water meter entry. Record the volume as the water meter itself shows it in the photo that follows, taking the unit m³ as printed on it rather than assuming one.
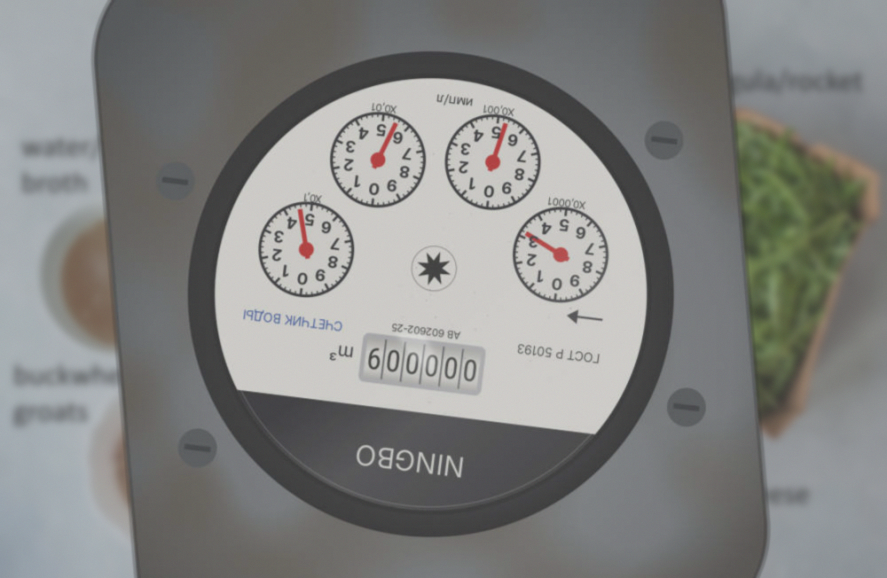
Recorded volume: 9.4553 m³
